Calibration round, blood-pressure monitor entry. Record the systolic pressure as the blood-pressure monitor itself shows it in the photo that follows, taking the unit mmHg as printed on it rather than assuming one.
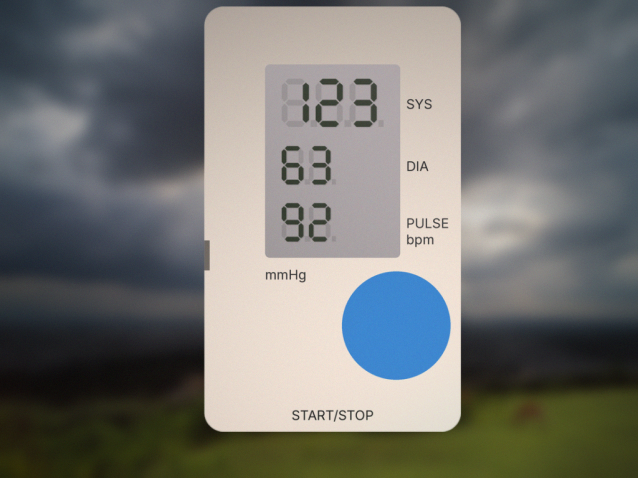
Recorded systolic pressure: 123 mmHg
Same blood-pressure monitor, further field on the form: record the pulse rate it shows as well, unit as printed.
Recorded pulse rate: 92 bpm
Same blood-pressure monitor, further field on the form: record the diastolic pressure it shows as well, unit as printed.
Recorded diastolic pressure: 63 mmHg
